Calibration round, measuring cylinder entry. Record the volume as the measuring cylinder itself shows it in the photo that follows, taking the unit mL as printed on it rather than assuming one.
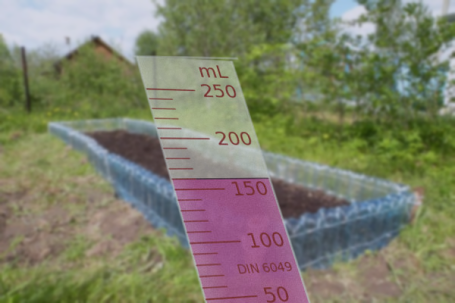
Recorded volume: 160 mL
